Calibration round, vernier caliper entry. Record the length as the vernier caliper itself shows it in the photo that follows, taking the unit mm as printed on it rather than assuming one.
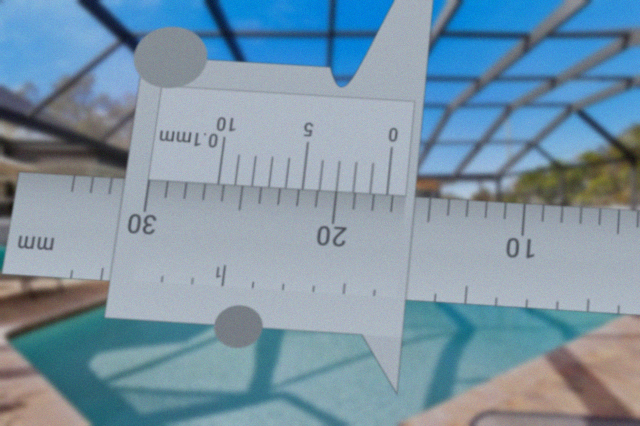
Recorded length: 17.3 mm
